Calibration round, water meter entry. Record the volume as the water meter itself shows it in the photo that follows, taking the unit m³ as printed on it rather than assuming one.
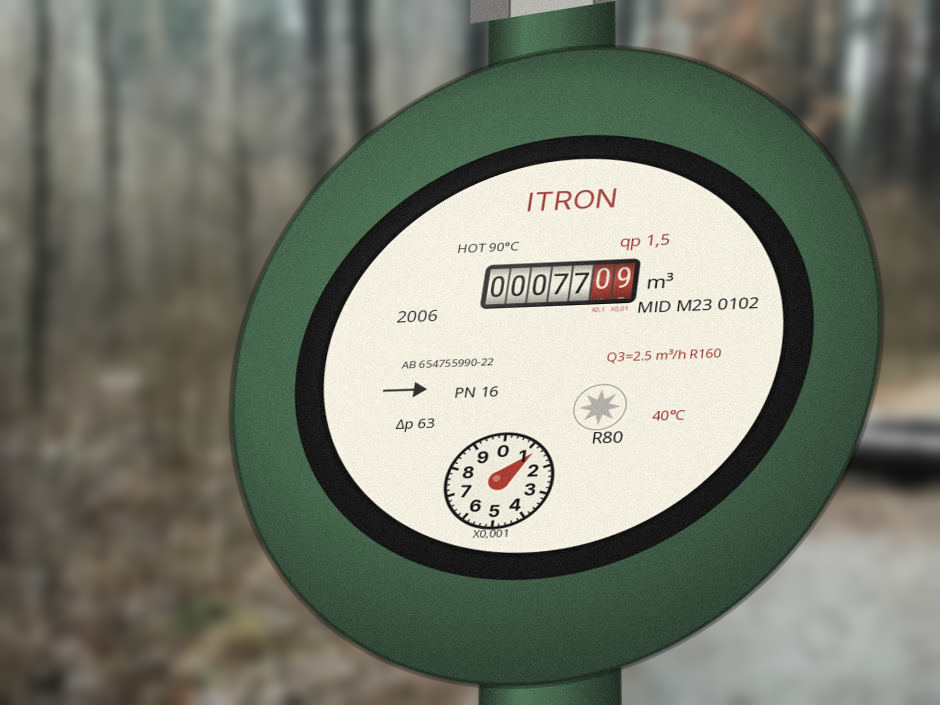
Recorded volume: 77.091 m³
